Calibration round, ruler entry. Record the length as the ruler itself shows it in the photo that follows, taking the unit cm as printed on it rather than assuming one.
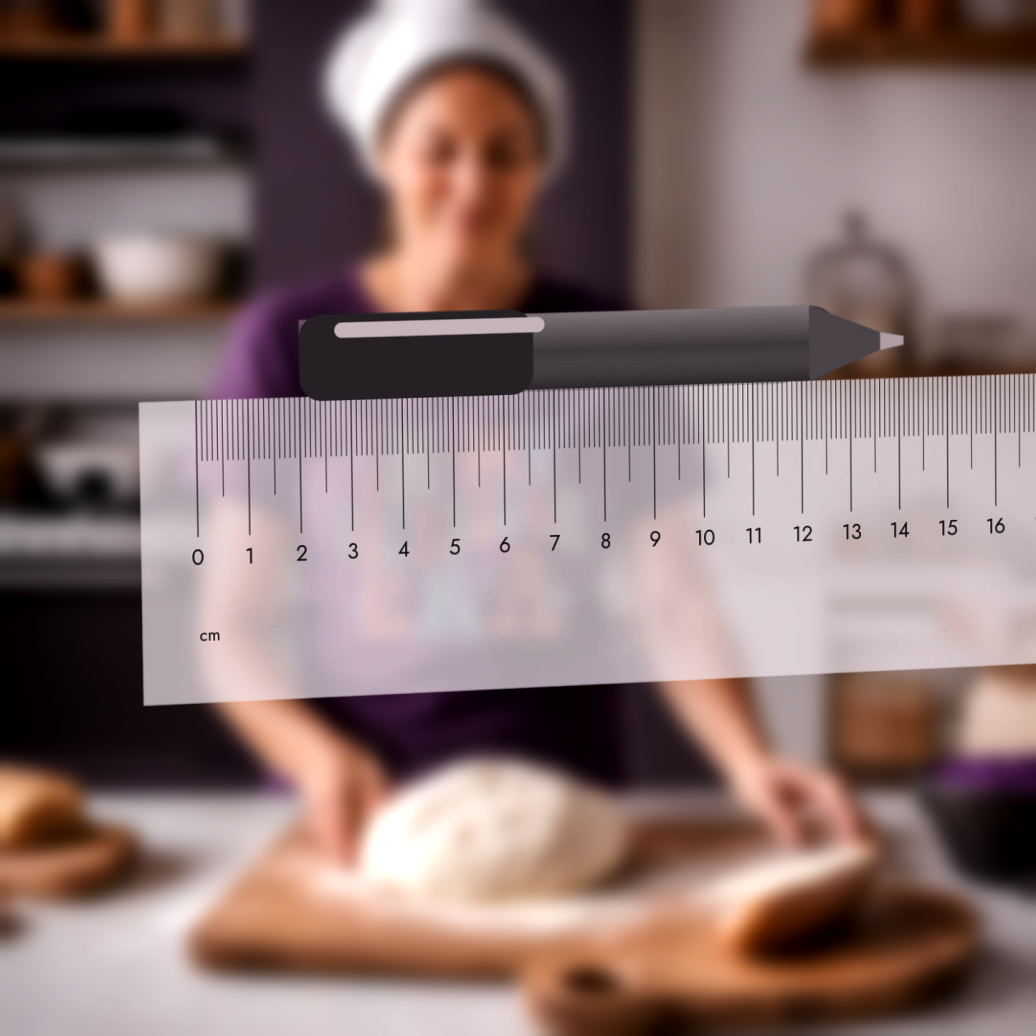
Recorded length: 12.1 cm
